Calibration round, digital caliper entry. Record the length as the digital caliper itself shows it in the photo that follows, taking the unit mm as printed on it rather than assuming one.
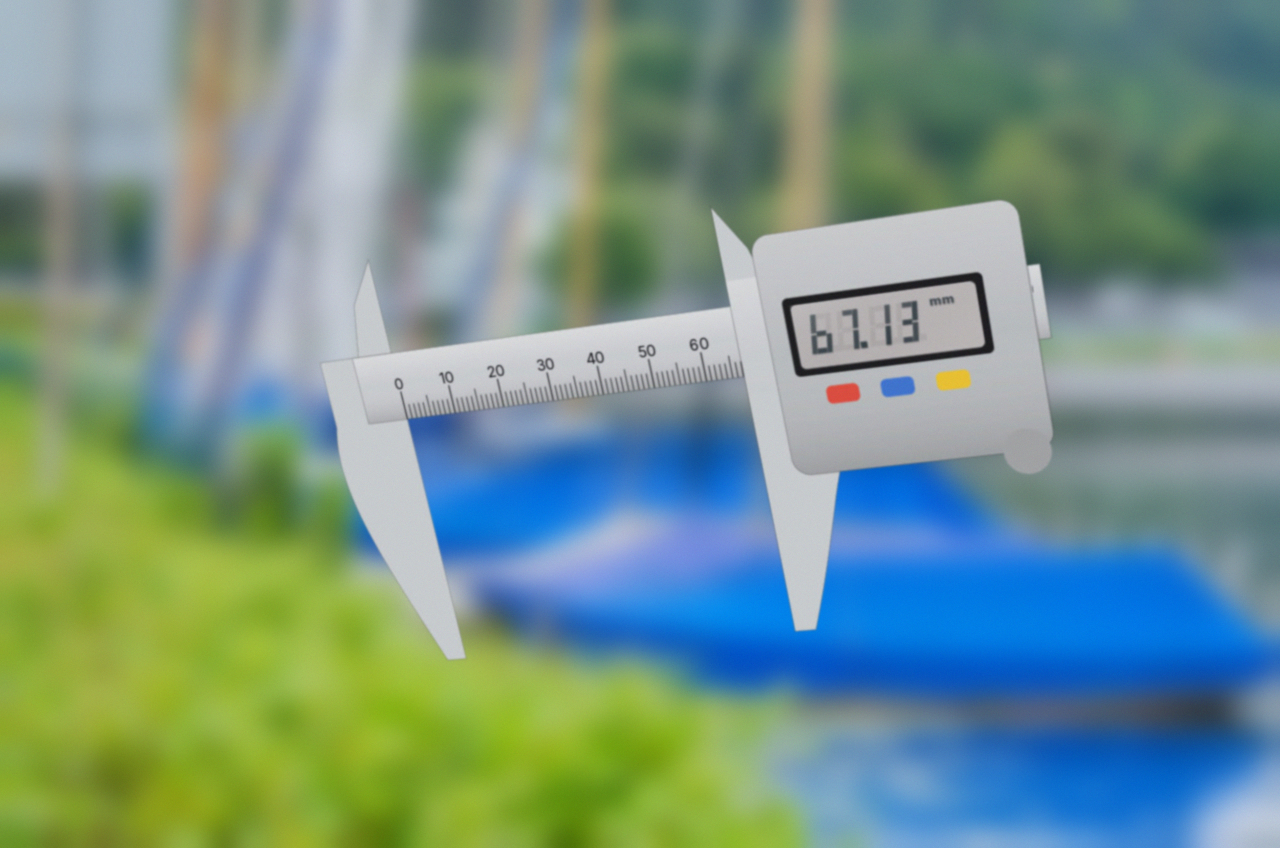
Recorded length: 67.13 mm
